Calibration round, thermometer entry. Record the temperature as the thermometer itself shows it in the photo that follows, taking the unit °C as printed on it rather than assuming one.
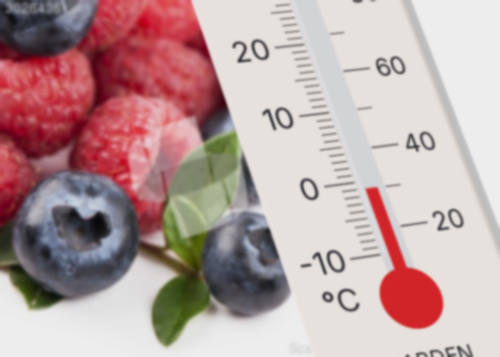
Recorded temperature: -1 °C
